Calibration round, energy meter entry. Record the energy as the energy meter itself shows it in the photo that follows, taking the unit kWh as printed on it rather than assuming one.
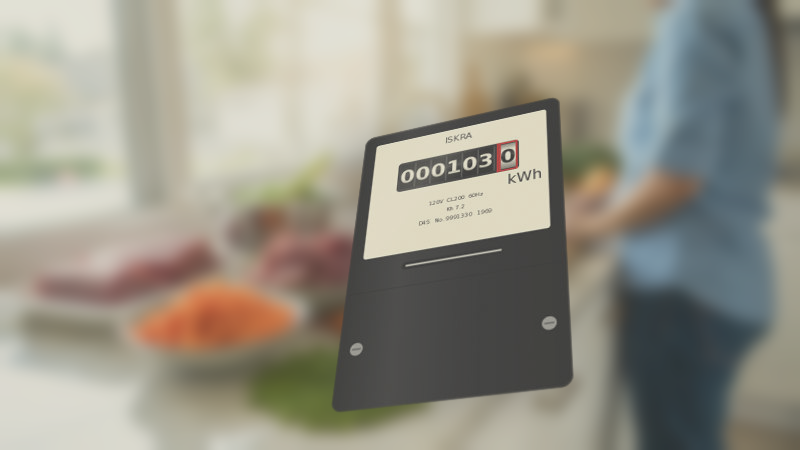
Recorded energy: 103.0 kWh
